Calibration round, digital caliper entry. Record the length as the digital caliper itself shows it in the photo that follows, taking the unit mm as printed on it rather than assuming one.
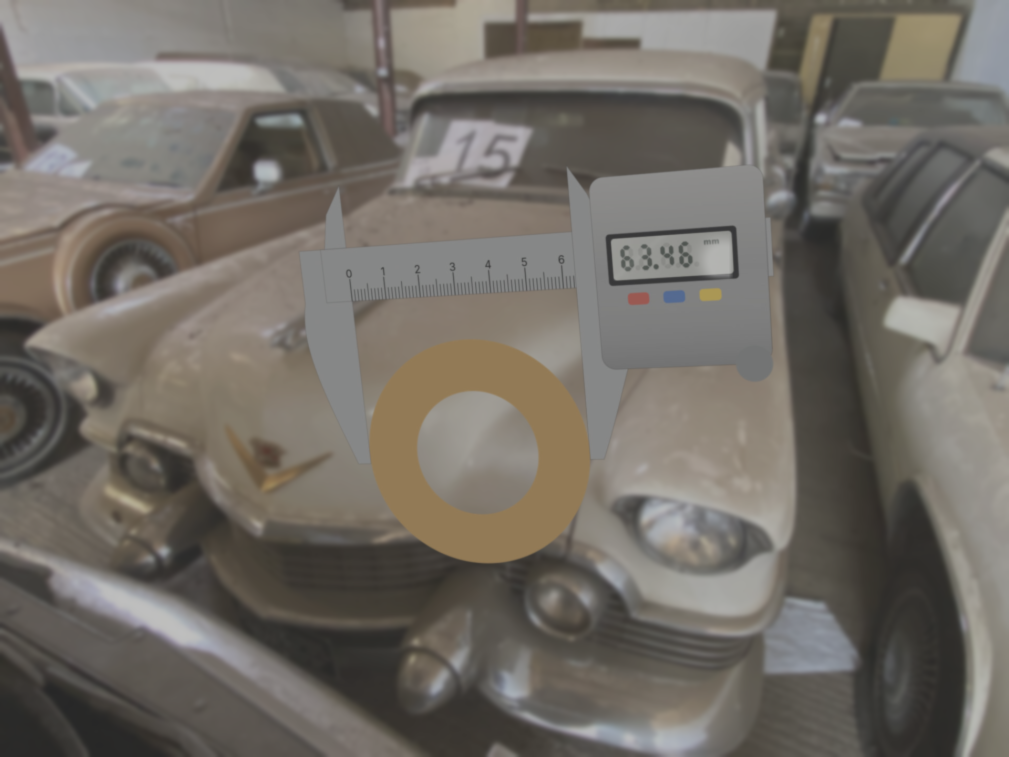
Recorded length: 63.46 mm
